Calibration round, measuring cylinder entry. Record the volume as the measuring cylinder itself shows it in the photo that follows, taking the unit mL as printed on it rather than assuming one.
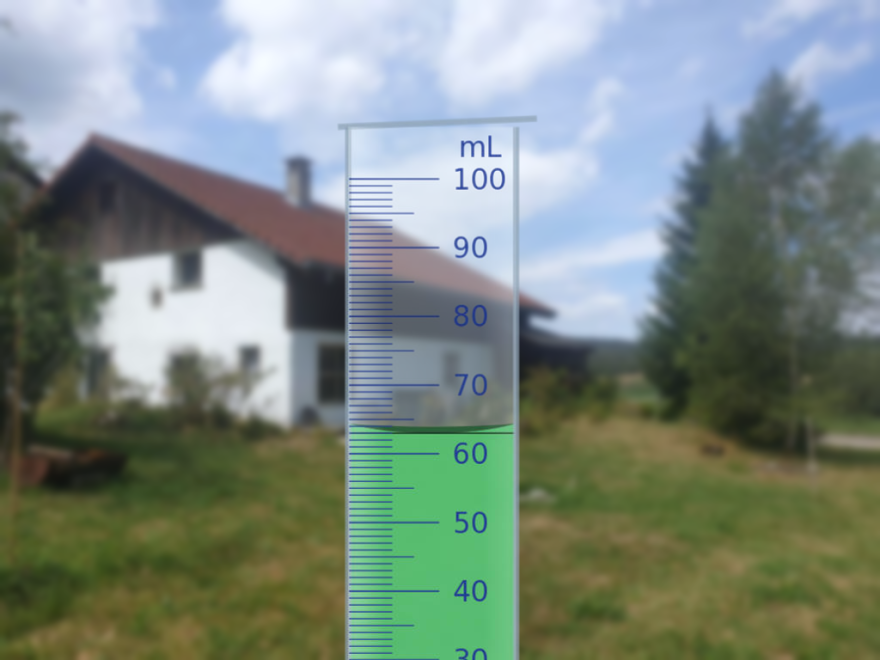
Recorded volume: 63 mL
